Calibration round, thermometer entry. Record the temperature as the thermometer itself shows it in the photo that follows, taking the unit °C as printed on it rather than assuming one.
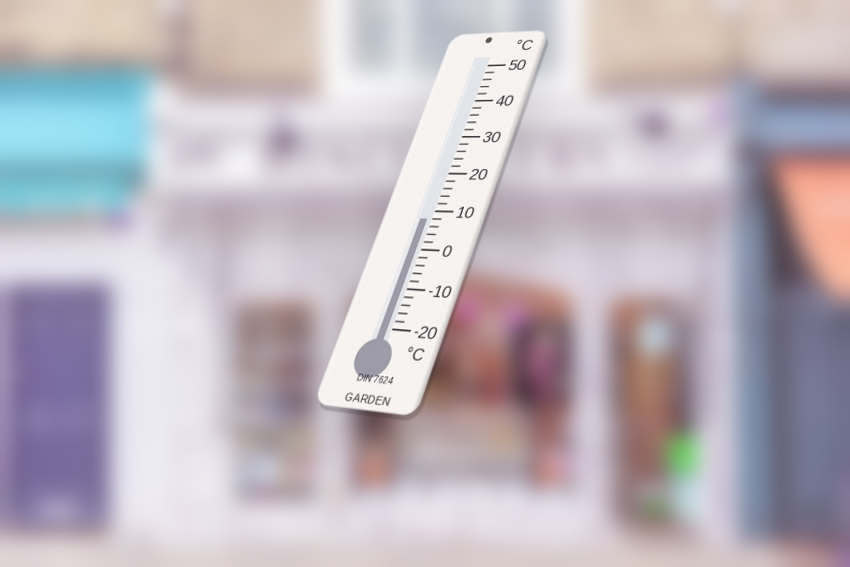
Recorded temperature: 8 °C
